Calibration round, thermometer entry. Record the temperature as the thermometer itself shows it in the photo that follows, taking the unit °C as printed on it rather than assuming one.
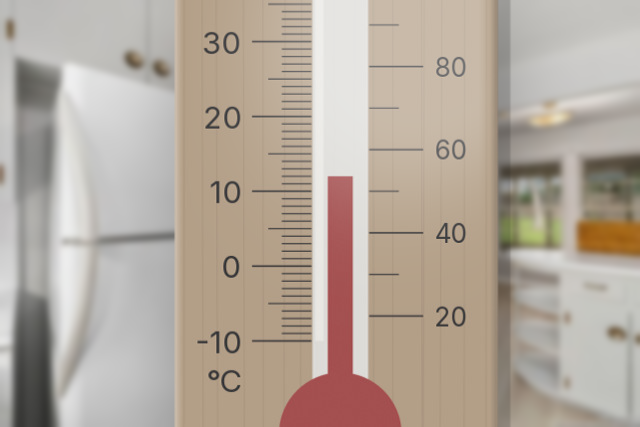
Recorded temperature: 12 °C
